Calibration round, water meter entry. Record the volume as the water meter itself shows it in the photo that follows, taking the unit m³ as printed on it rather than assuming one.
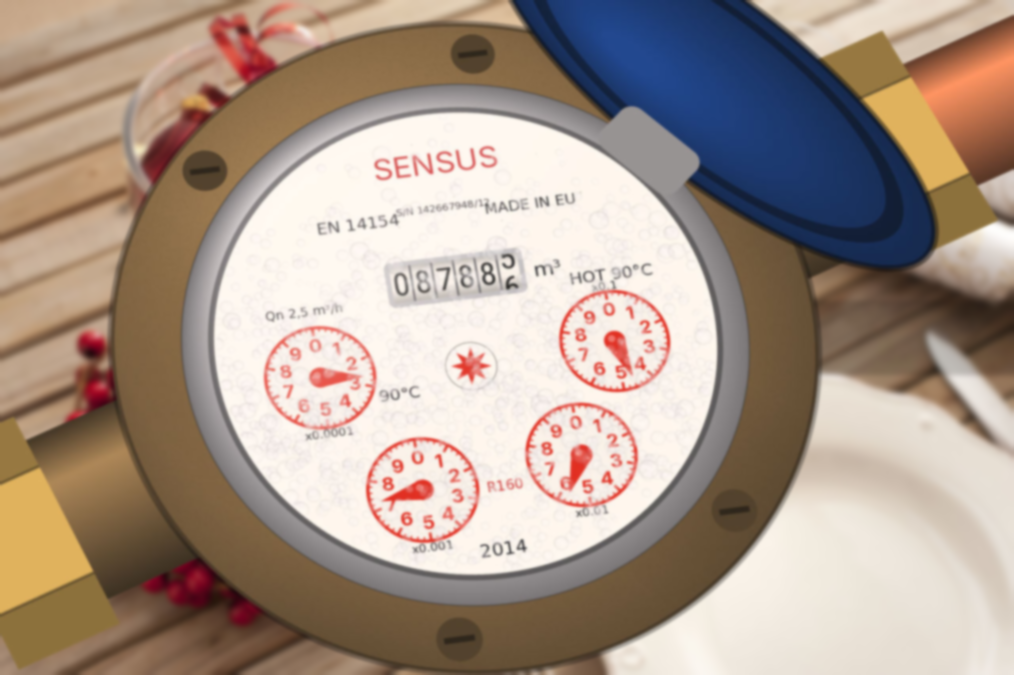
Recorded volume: 87885.4572 m³
